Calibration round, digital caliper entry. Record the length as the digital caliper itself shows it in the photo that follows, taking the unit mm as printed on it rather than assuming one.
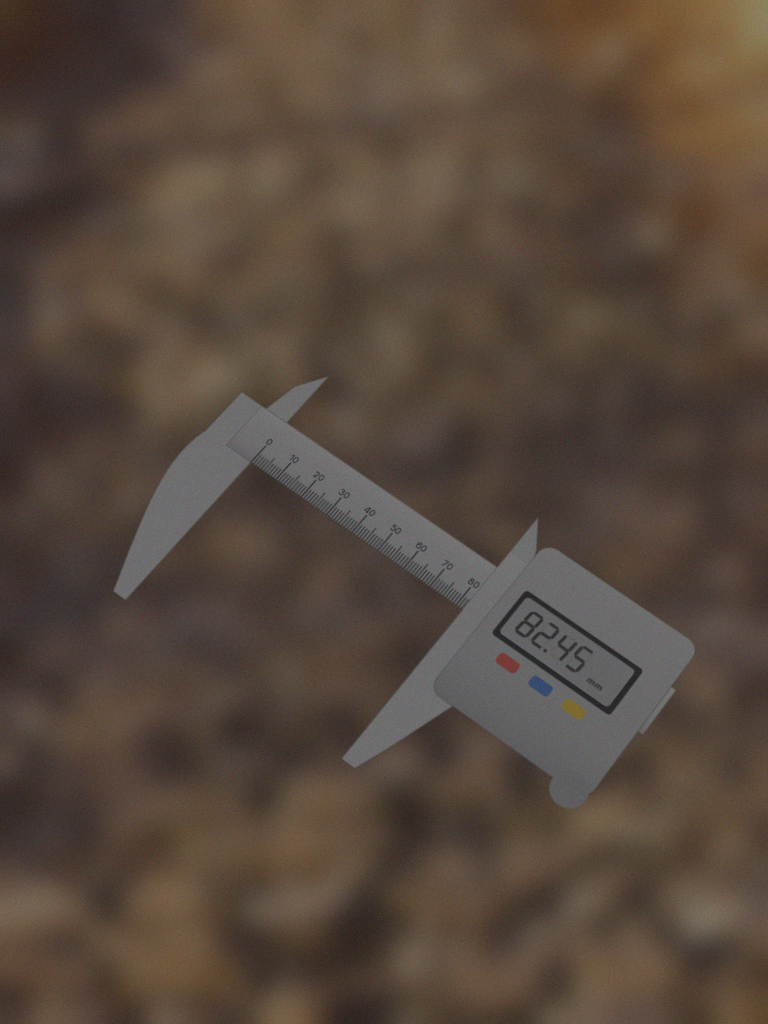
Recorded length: 82.45 mm
